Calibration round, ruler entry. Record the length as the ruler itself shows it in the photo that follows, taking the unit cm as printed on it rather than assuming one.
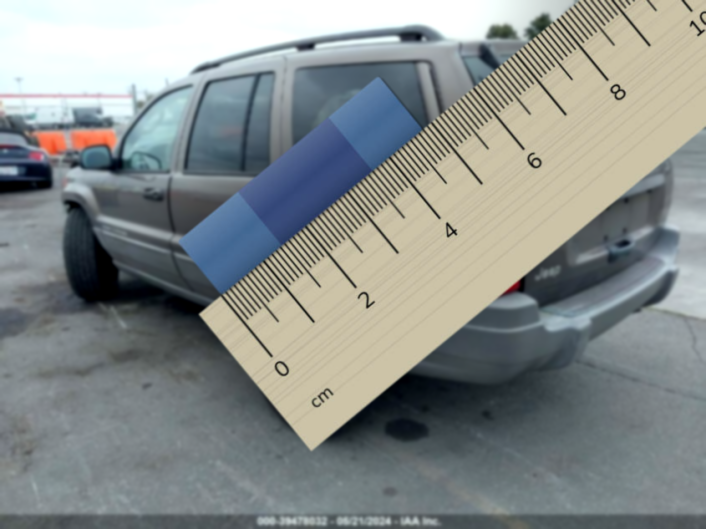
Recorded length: 4.8 cm
